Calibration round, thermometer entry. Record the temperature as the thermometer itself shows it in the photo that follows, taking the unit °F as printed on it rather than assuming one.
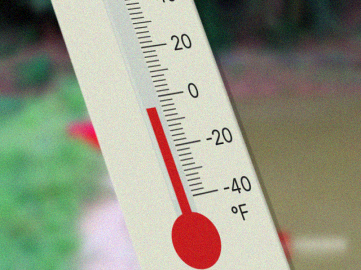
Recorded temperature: -4 °F
